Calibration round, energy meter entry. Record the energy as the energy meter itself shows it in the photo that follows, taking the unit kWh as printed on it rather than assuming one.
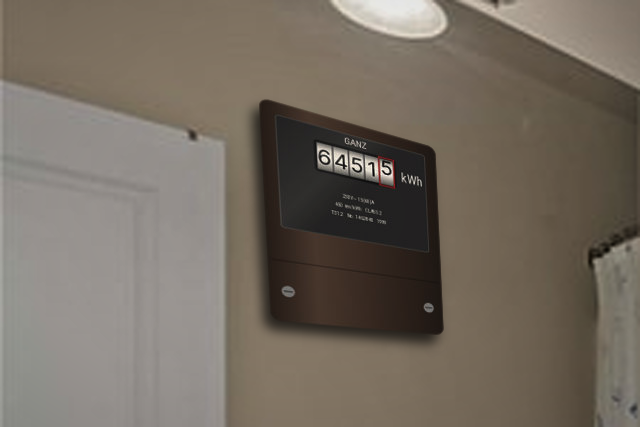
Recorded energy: 6451.5 kWh
